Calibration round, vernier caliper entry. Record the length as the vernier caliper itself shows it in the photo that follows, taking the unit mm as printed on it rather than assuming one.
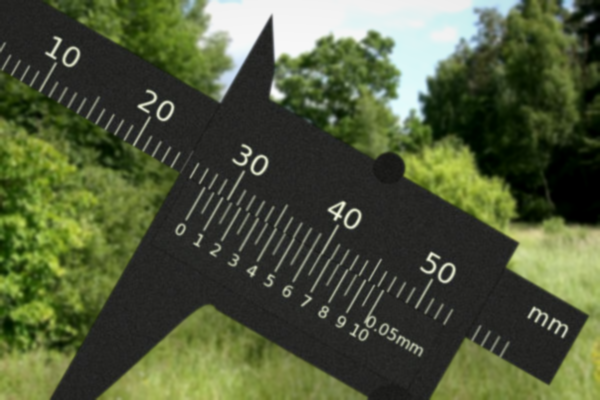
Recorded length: 27.6 mm
